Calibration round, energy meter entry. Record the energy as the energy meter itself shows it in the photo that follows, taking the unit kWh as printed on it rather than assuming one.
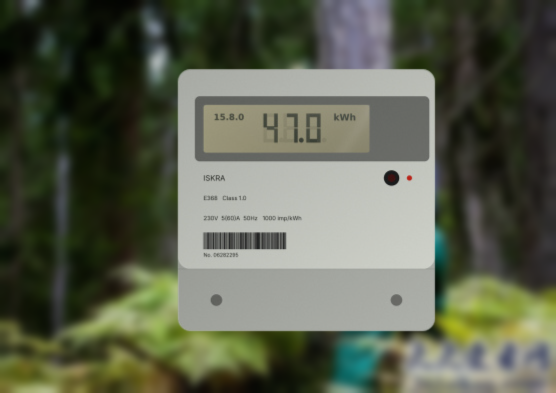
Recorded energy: 47.0 kWh
